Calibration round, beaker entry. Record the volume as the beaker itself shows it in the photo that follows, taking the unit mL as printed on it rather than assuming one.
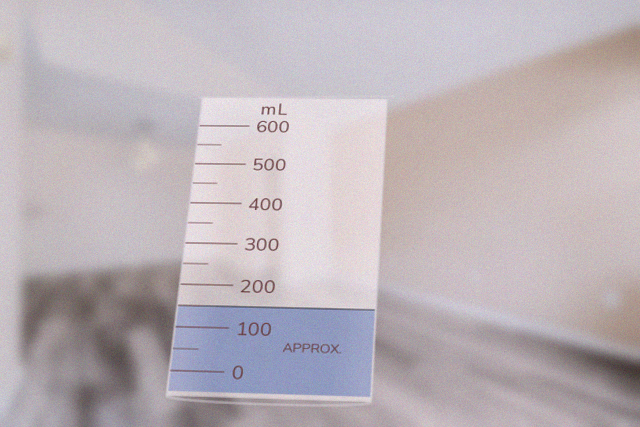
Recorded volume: 150 mL
